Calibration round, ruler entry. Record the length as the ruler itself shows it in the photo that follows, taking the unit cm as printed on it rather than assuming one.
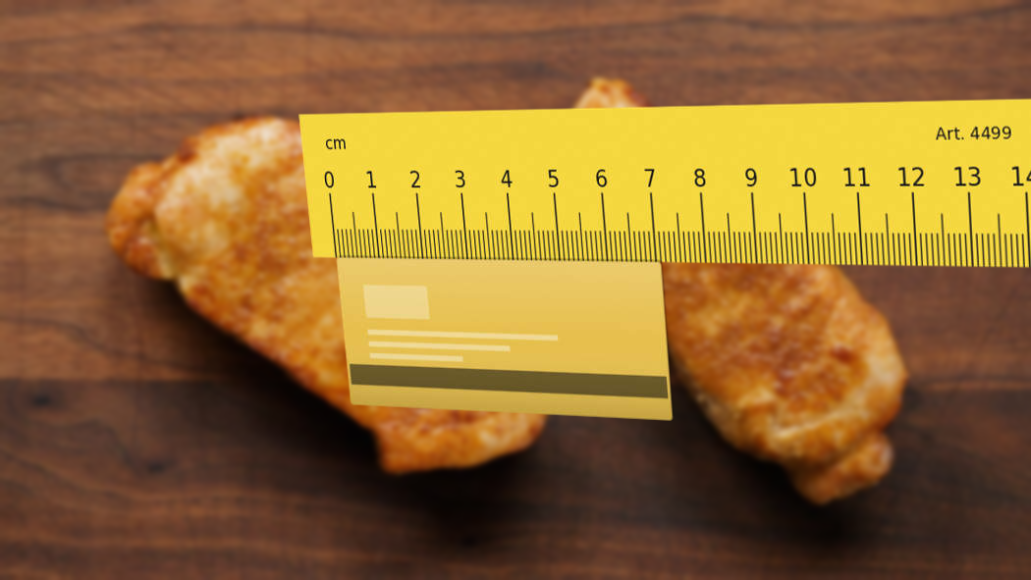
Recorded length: 7.1 cm
